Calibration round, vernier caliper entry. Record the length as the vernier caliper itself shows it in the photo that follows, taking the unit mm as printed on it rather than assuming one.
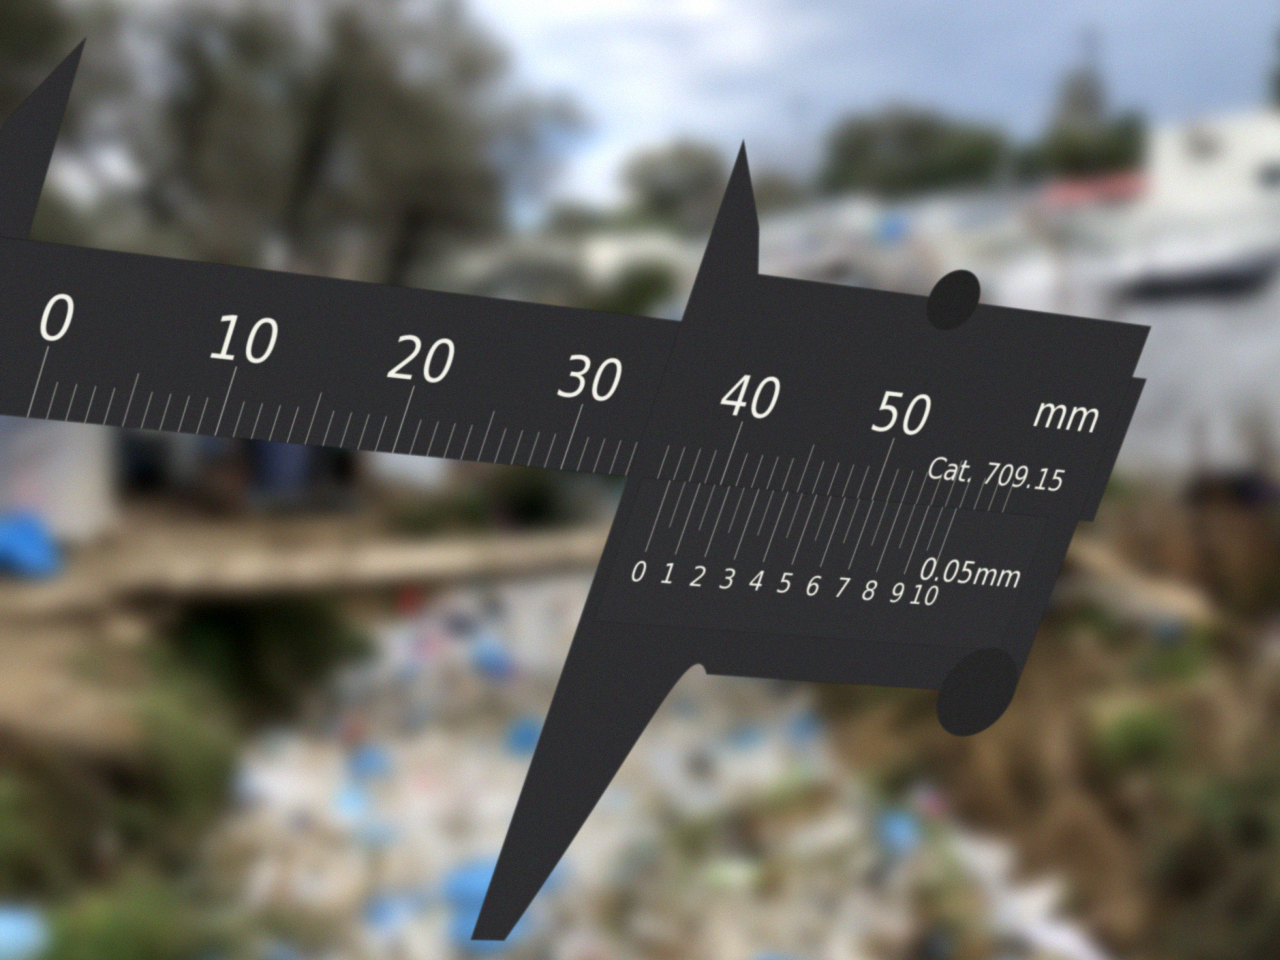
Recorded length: 36.8 mm
